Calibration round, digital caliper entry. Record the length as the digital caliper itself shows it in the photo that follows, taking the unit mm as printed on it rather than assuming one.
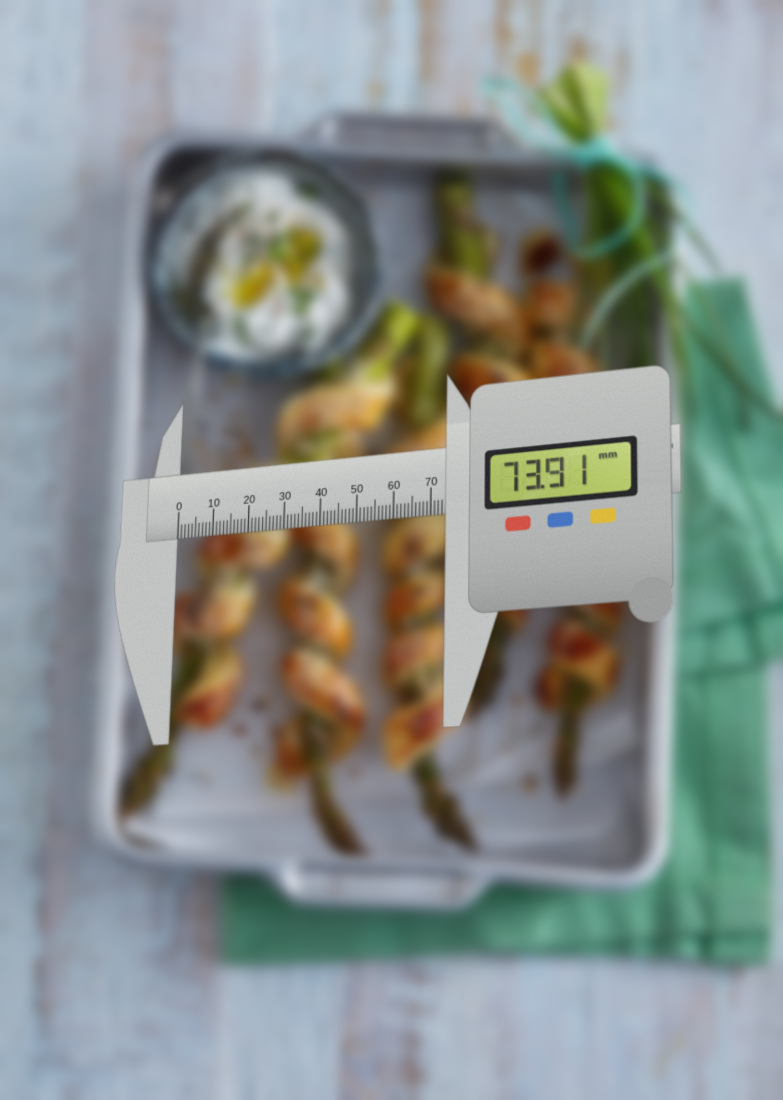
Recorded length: 73.91 mm
